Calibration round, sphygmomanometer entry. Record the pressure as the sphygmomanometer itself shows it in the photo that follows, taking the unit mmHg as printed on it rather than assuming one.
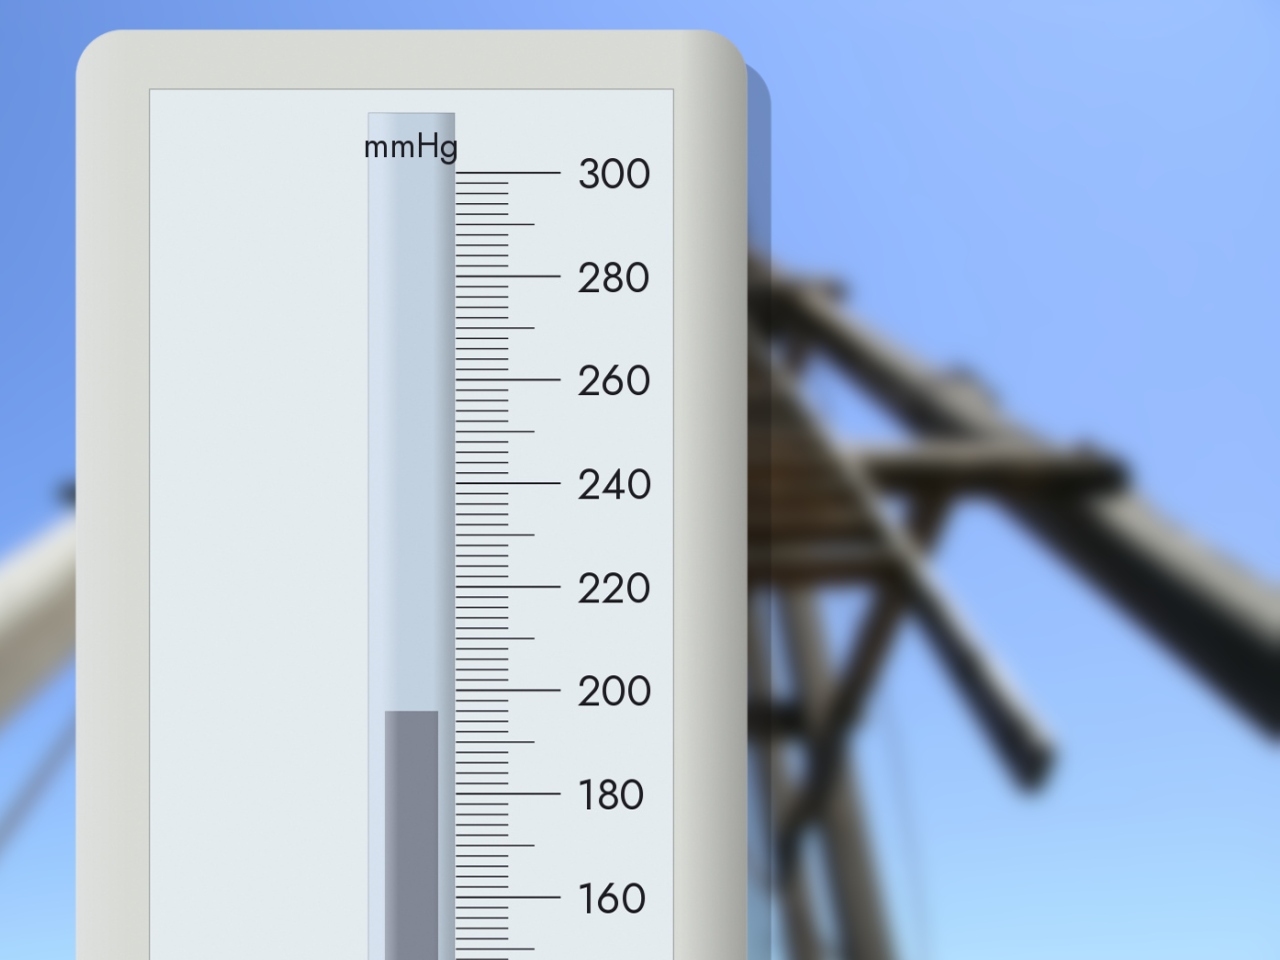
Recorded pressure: 196 mmHg
